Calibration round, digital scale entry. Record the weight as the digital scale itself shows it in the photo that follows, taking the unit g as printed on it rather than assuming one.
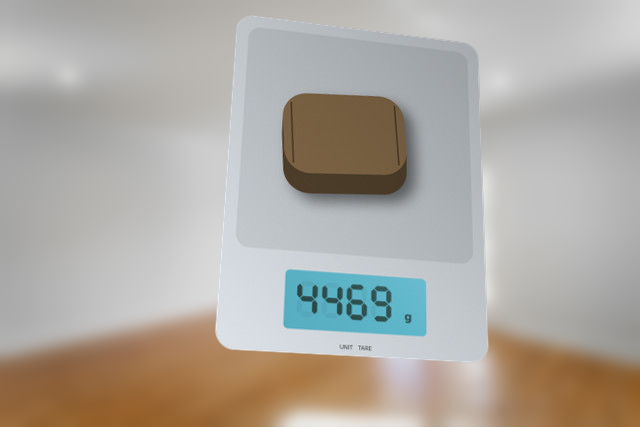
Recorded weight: 4469 g
